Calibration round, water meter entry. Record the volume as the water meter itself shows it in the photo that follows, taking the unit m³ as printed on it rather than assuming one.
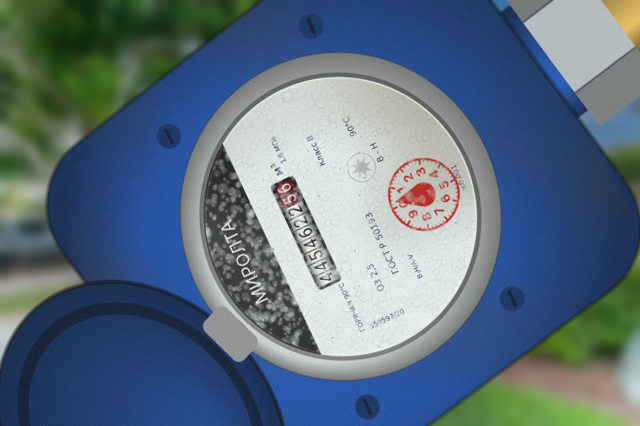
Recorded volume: 4454622.560 m³
